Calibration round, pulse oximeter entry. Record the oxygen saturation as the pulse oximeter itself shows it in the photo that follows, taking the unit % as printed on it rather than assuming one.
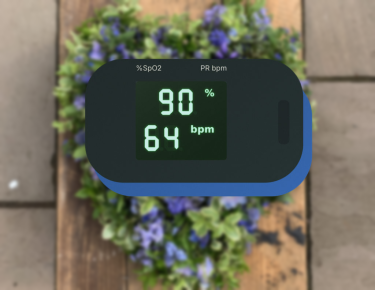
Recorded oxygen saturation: 90 %
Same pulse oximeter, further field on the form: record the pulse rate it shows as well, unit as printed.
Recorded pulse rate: 64 bpm
